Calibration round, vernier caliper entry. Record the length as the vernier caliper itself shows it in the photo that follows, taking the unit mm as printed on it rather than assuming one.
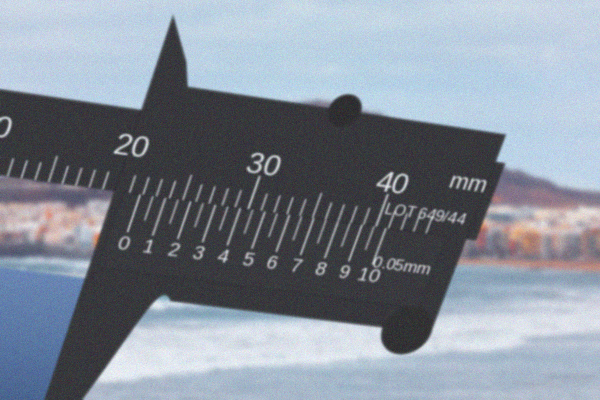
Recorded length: 21.8 mm
